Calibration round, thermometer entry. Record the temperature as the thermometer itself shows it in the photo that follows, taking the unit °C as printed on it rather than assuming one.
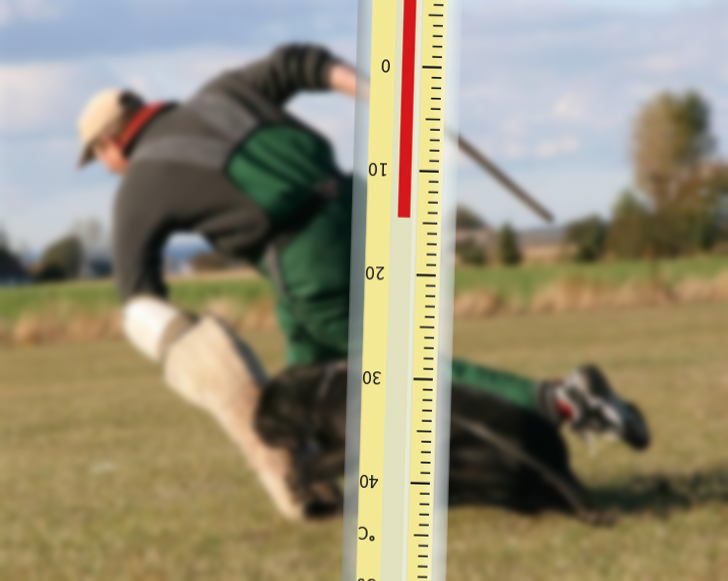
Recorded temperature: 14.5 °C
